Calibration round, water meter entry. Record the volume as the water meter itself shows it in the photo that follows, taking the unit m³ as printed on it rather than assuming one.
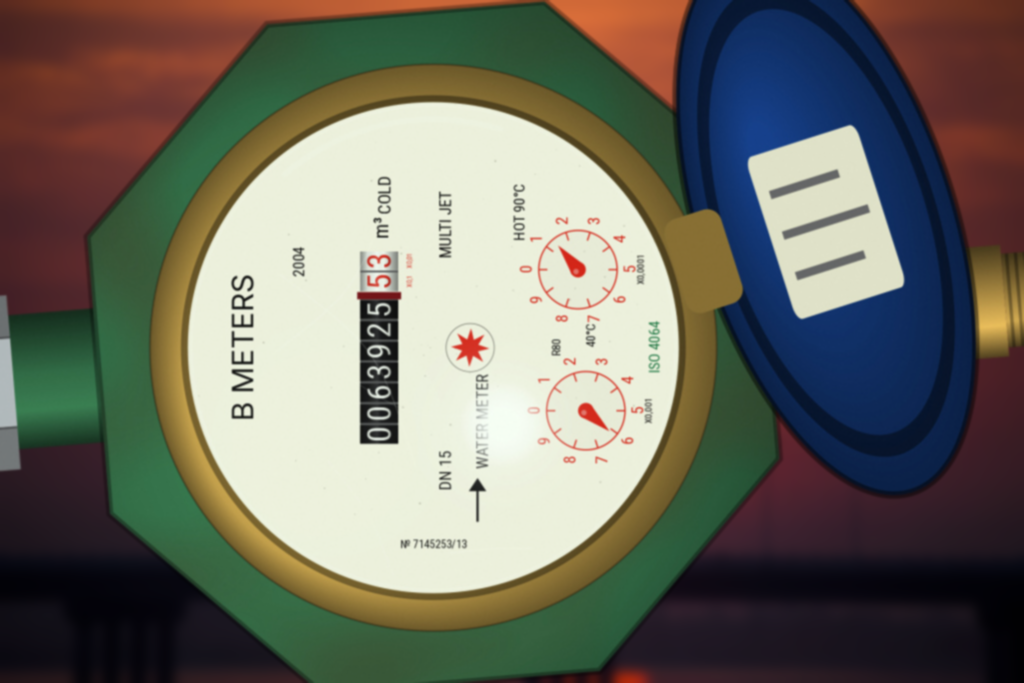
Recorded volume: 63925.5361 m³
